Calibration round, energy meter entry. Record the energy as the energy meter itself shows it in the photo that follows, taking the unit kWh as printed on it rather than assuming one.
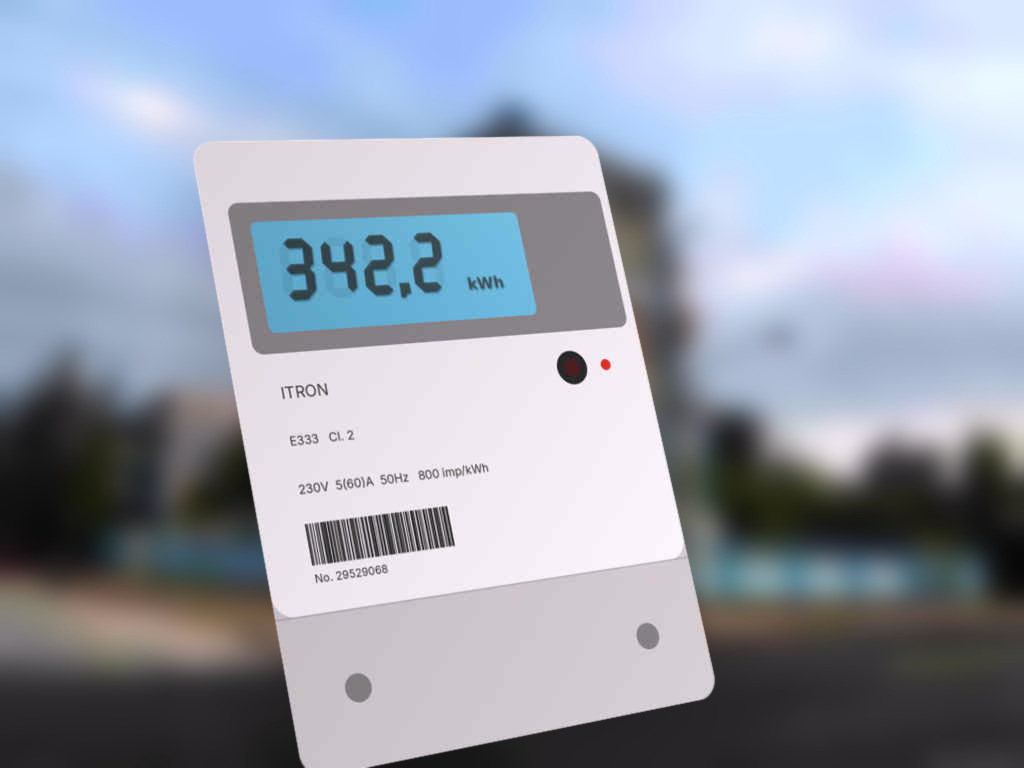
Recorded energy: 342.2 kWh
